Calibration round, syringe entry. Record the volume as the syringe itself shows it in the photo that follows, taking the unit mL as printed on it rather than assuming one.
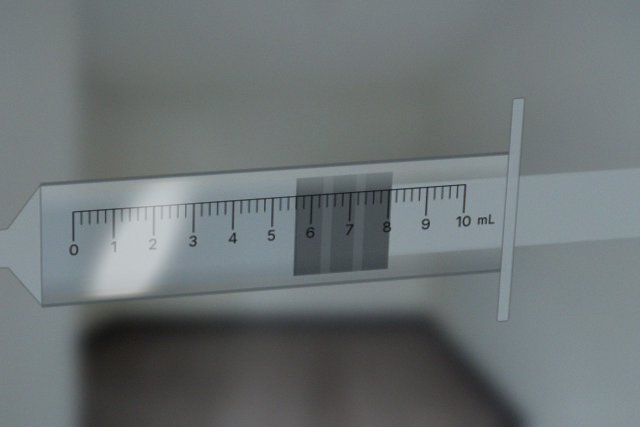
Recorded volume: 5.6 mL
